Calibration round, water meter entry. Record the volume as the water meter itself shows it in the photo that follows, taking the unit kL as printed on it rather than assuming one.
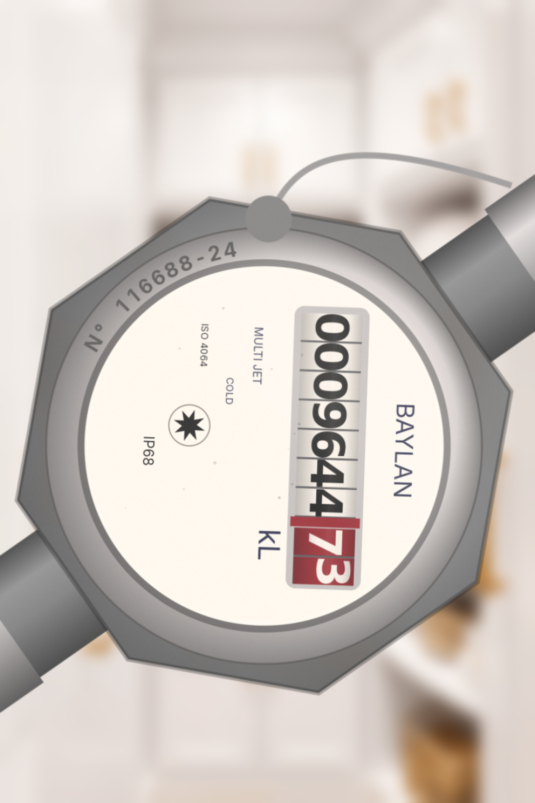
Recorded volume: 9644.73 kL
